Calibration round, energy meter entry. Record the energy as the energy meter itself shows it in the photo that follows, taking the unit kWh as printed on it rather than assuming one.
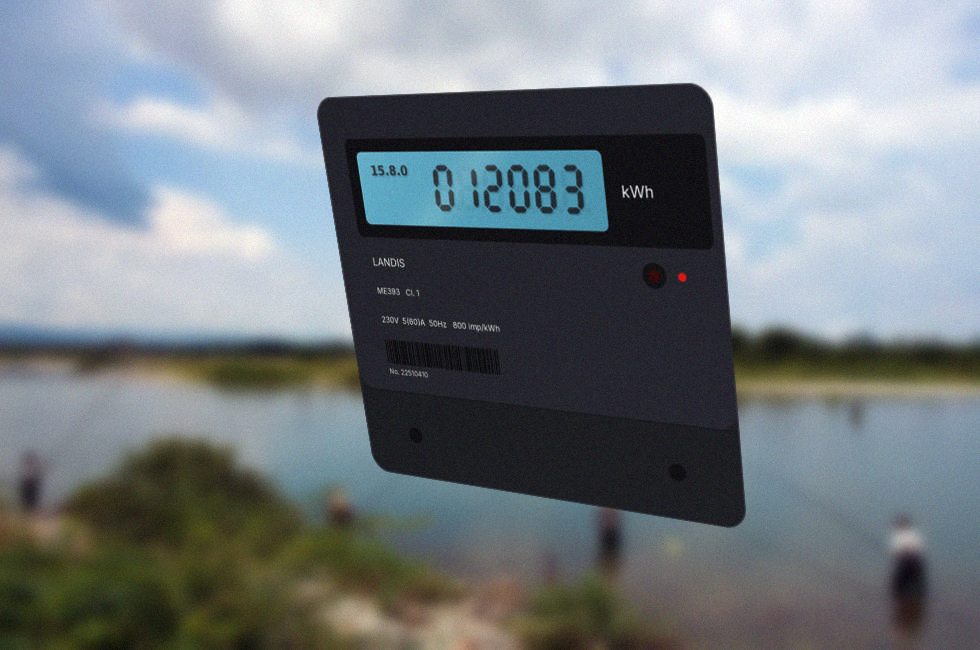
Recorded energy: 12083 kWh
